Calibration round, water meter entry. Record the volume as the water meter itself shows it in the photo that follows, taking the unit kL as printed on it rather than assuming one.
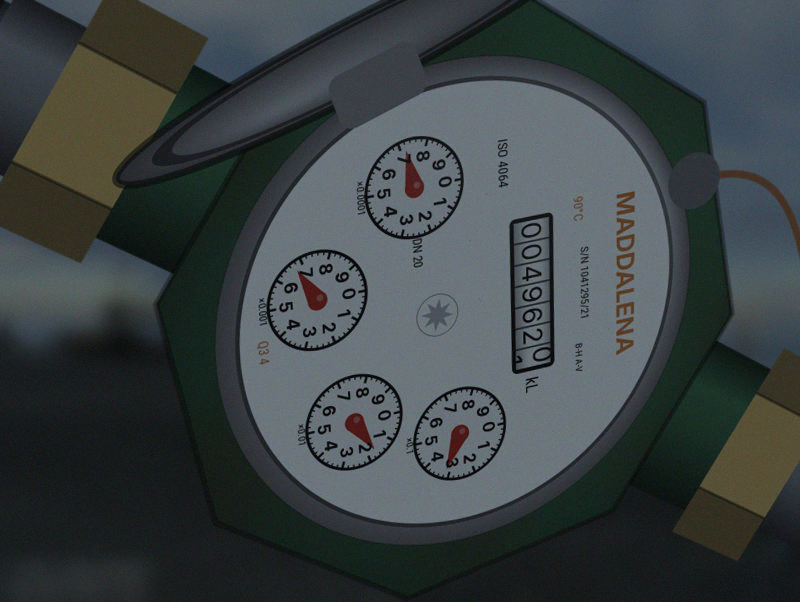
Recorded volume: 49620.3167 kL
